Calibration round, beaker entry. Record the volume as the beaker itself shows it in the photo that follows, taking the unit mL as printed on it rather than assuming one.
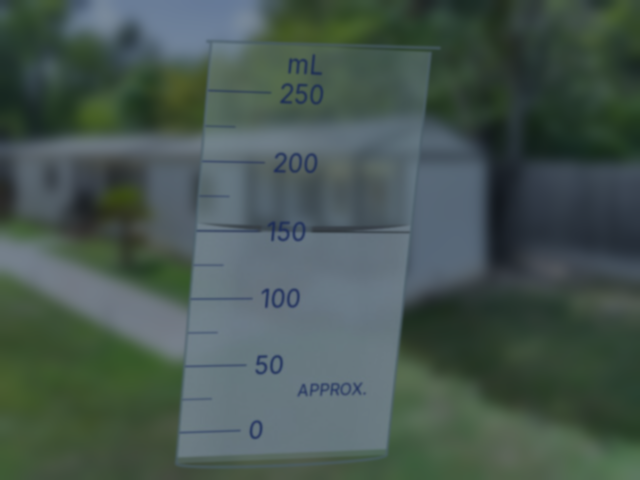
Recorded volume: 150 mL
